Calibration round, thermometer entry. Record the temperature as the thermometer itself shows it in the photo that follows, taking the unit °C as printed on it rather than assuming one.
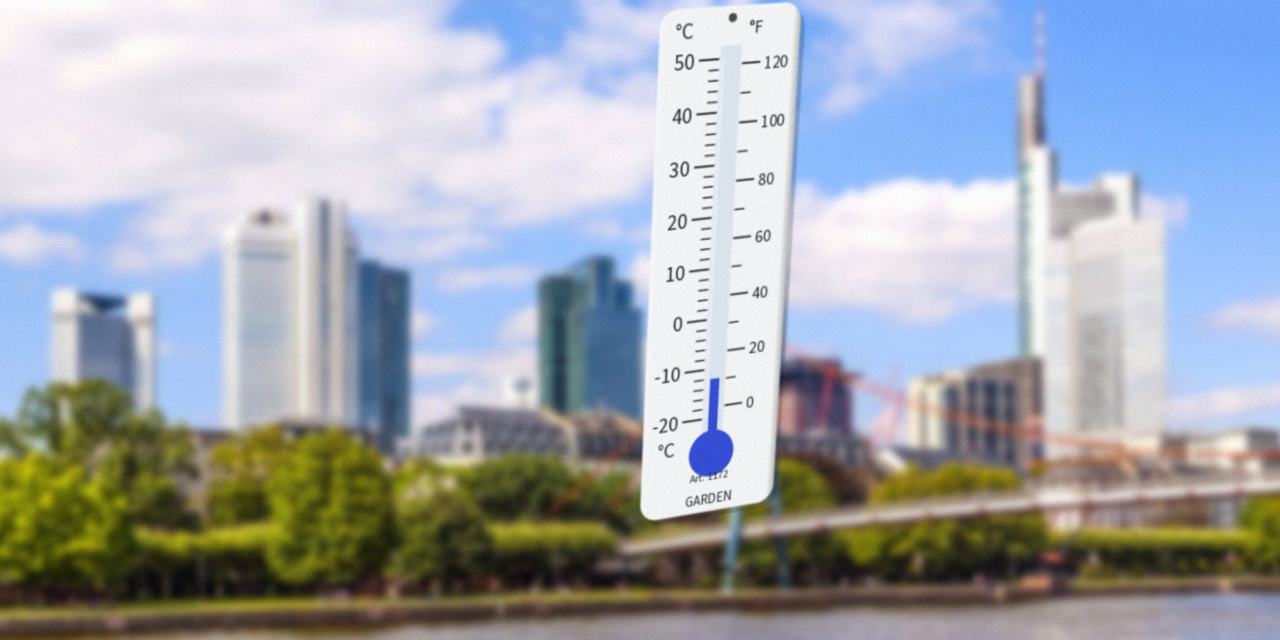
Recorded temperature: -12 °C
